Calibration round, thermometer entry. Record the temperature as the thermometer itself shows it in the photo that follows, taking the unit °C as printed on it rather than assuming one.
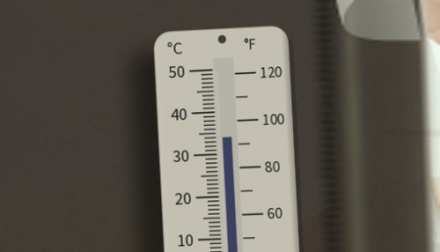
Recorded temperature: 34 °C
